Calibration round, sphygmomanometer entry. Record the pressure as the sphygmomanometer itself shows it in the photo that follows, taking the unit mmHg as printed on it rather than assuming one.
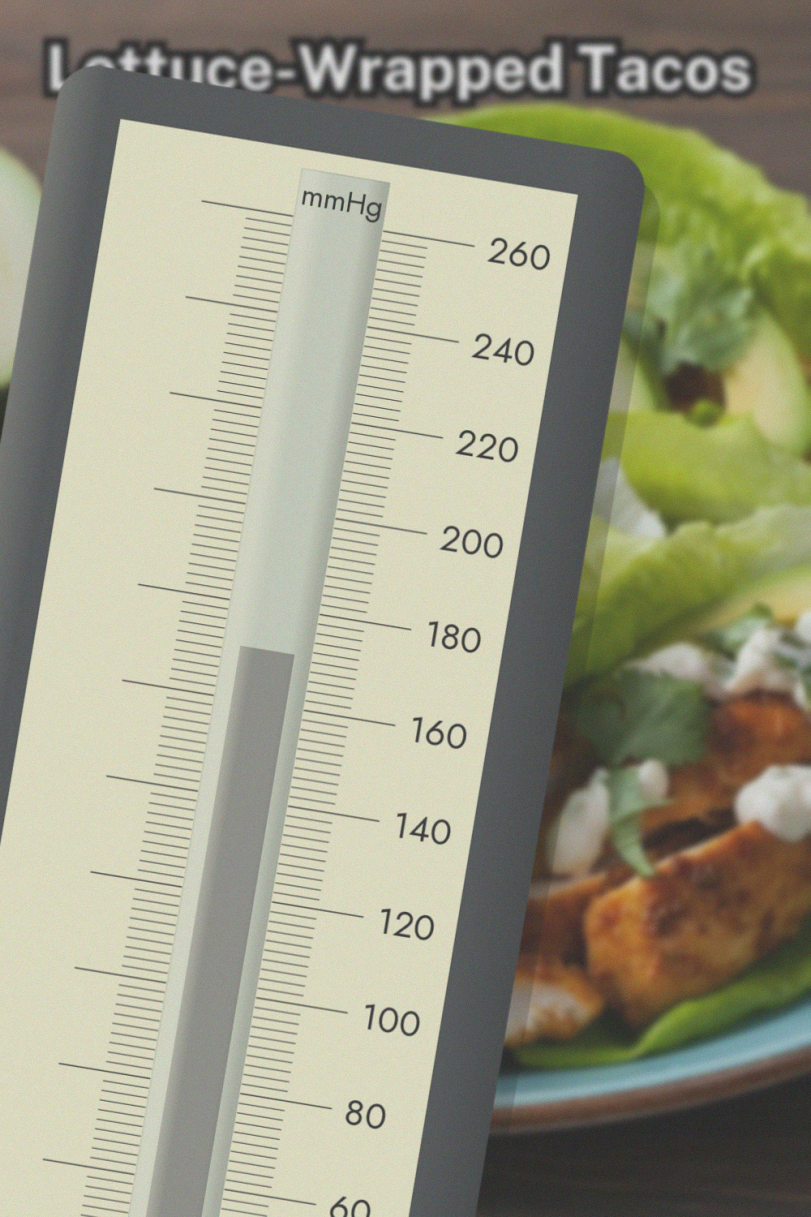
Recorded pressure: 171 mmHg
